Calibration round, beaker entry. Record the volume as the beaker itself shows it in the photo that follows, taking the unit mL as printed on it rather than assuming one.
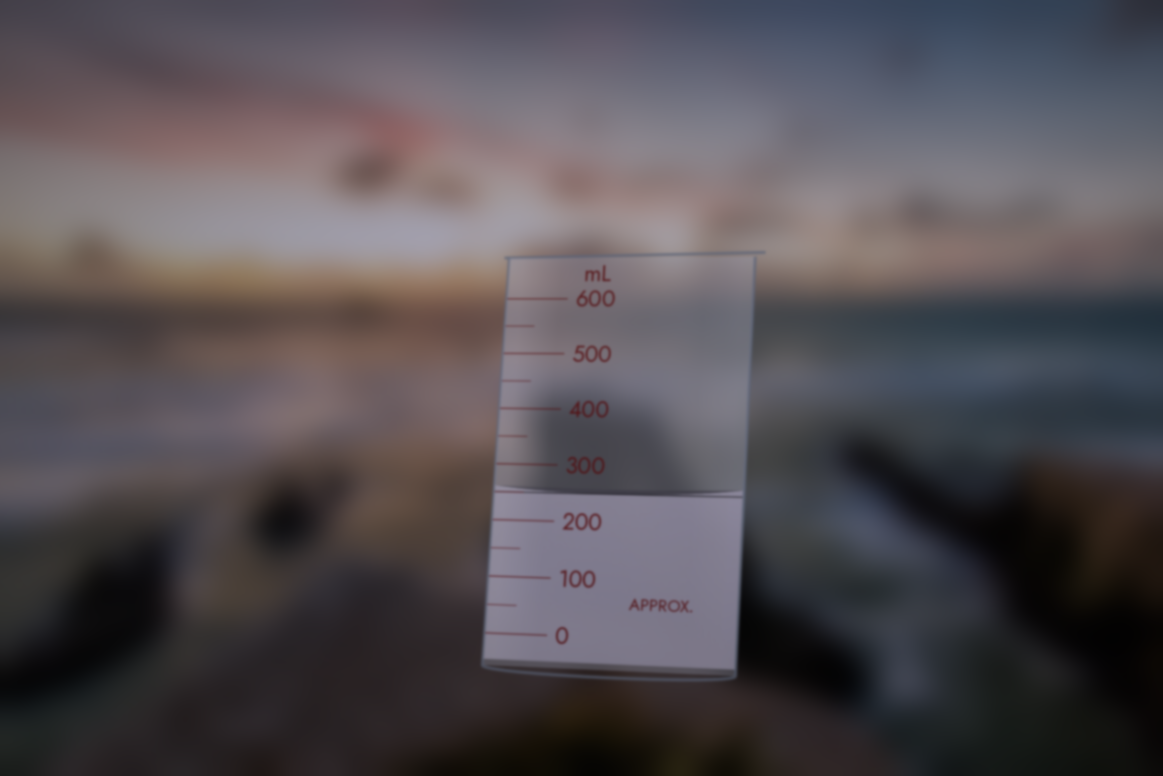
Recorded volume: 250 mL
